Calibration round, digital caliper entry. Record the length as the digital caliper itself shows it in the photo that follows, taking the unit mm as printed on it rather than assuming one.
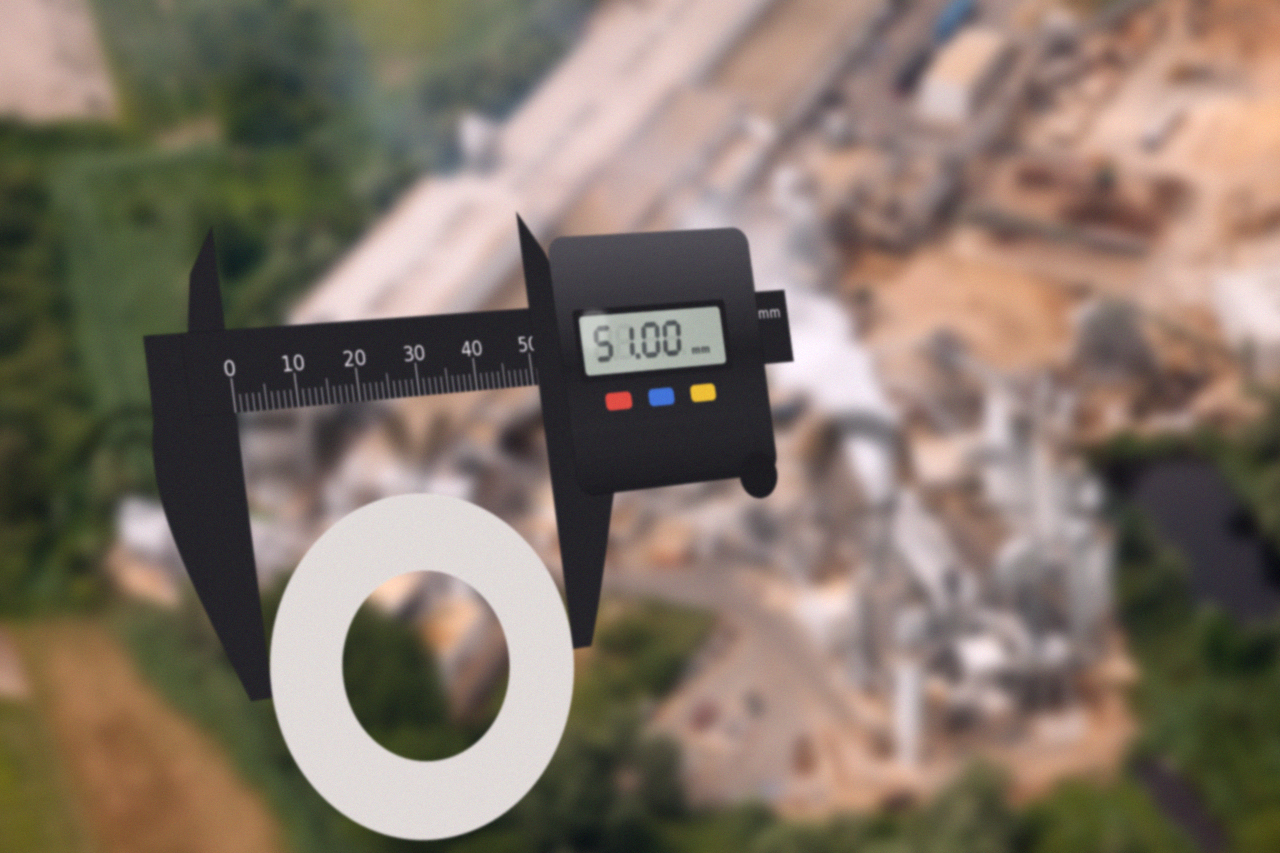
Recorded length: 51.00 mm
